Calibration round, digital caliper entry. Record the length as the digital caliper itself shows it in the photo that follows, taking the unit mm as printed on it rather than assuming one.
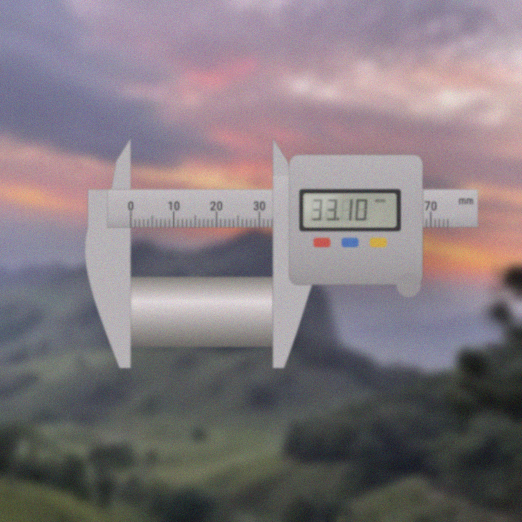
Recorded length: 33.10 mm
